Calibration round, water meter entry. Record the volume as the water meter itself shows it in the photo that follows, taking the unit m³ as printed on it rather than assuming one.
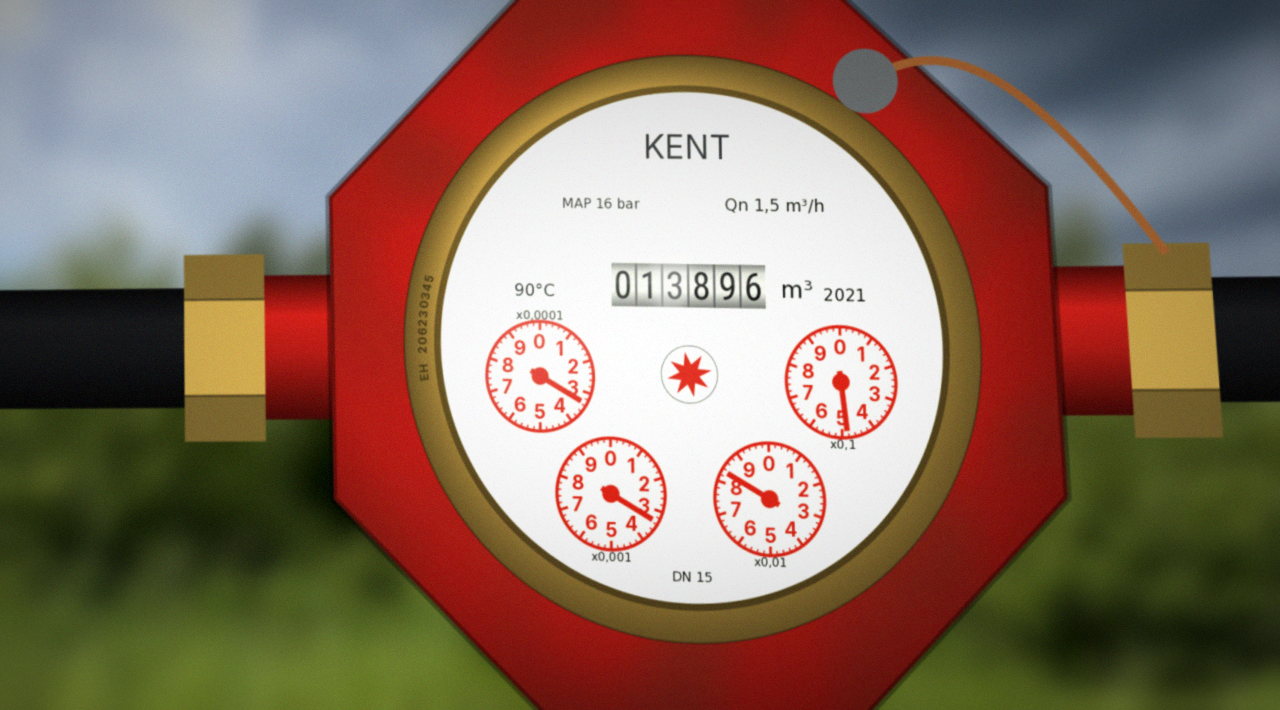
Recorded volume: 13896.4833 m³
